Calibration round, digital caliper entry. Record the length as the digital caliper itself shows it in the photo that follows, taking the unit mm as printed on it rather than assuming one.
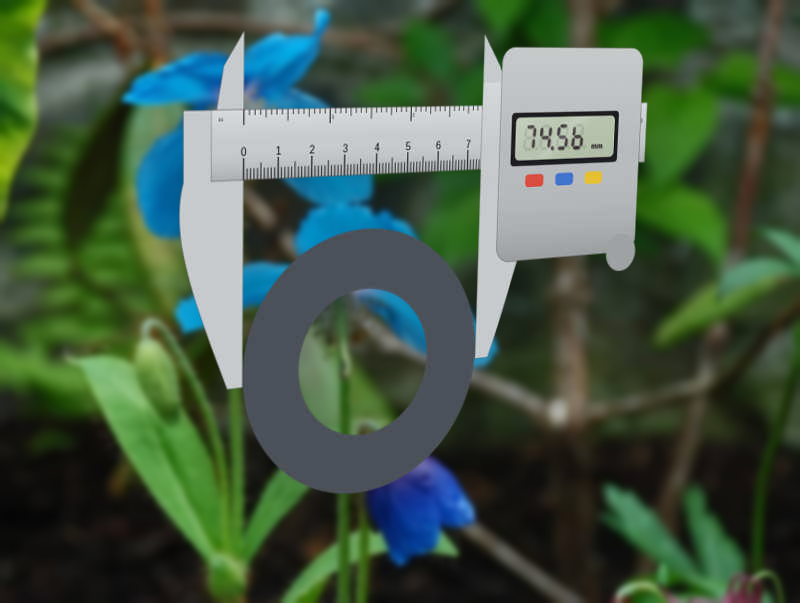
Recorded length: 74.56 mm
